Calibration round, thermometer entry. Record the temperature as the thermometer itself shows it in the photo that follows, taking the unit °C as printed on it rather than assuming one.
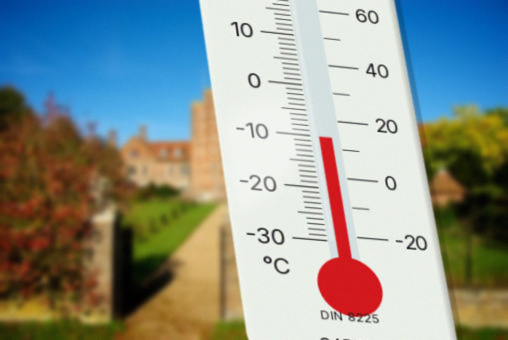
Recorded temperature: -10 °C
